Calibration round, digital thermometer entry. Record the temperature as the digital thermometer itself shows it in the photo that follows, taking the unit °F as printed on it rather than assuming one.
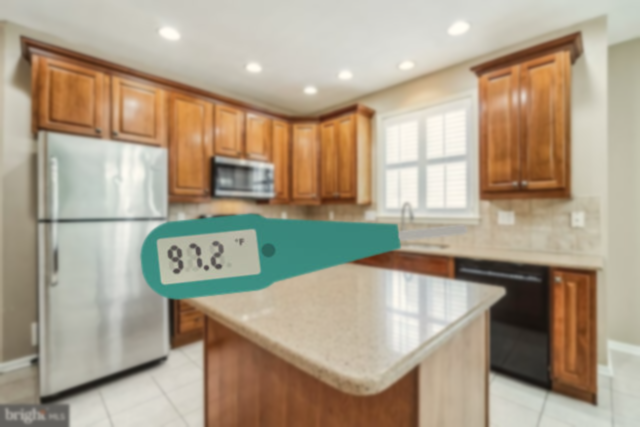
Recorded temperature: 97.2 °F
